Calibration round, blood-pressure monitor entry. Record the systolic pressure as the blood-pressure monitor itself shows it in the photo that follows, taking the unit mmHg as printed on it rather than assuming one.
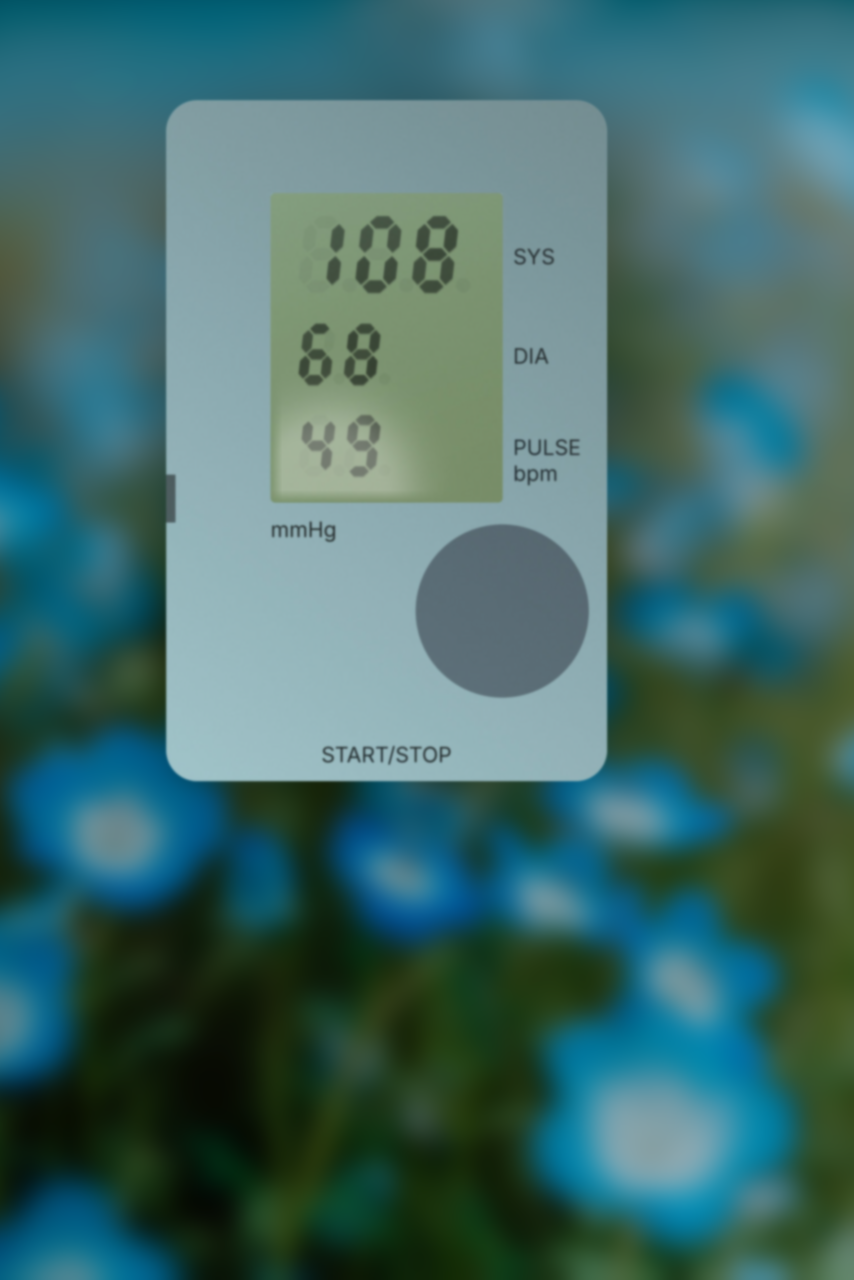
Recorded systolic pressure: 108 mmHg
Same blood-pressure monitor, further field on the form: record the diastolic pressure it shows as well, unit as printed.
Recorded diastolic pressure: 68 mmHg
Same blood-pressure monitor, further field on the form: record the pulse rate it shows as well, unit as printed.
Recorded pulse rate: 49 bpm
